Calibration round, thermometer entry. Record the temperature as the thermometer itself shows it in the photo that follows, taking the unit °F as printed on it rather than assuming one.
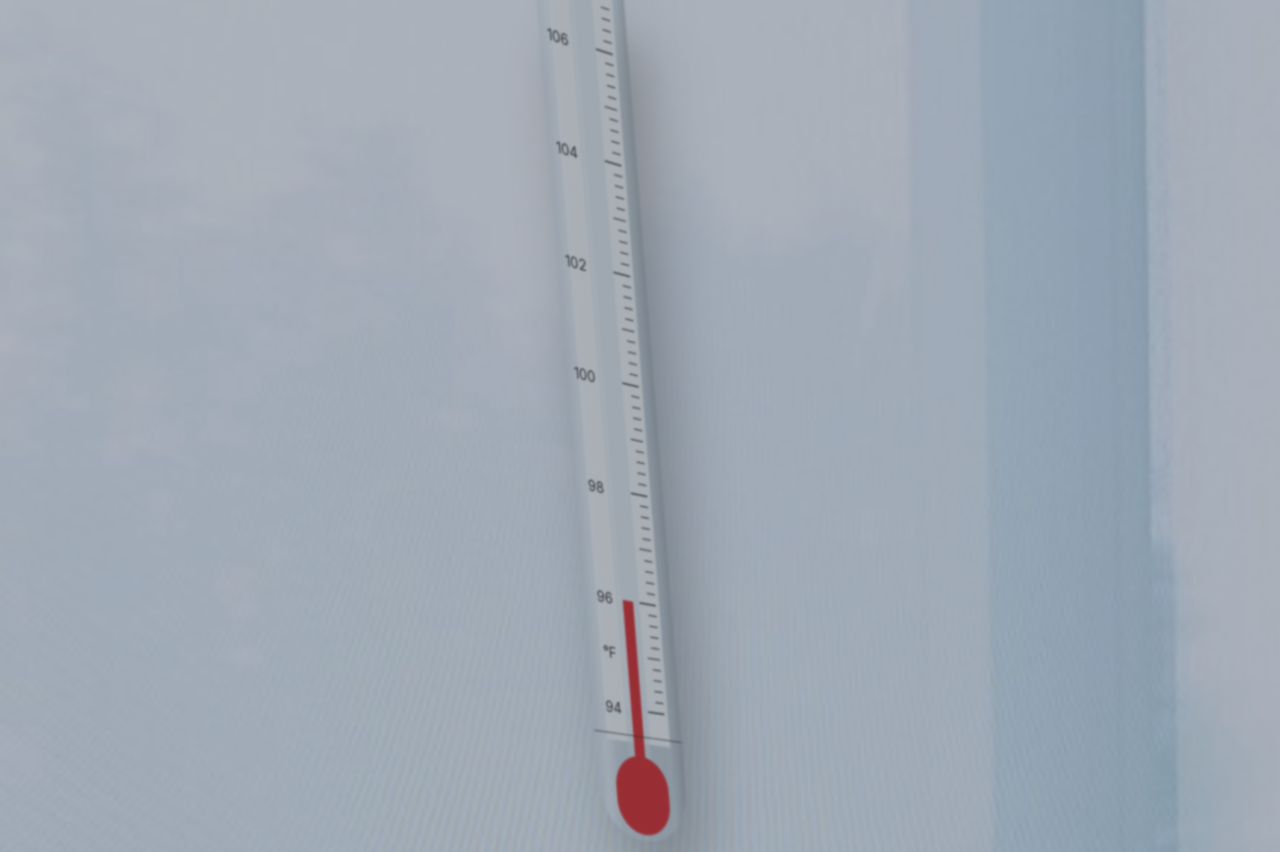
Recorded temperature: 96 °F
